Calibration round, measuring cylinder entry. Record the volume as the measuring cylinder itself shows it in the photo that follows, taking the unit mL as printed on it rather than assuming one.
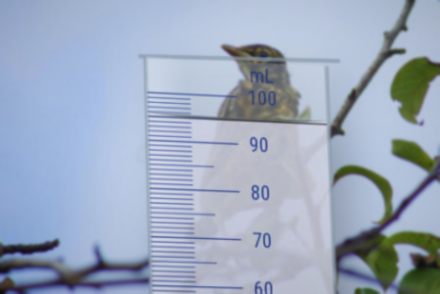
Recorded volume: 95 mL
